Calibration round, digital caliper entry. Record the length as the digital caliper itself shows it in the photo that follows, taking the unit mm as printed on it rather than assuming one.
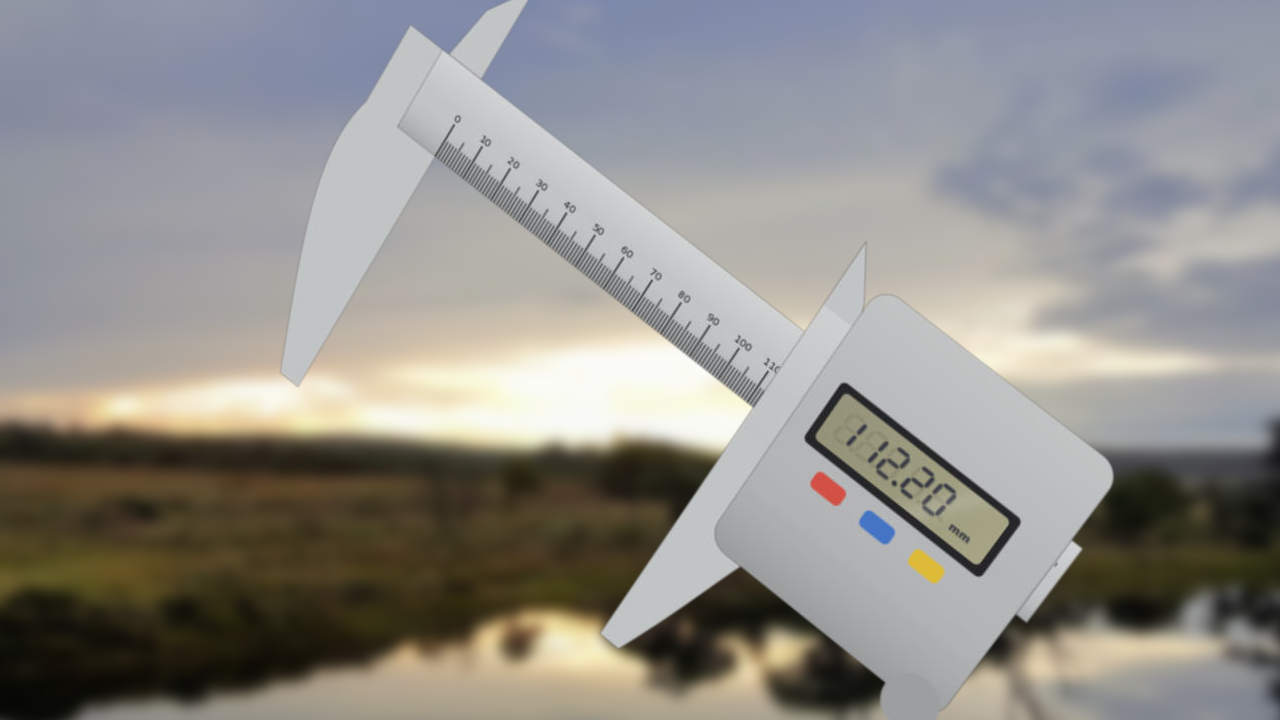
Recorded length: 112.20 mm
